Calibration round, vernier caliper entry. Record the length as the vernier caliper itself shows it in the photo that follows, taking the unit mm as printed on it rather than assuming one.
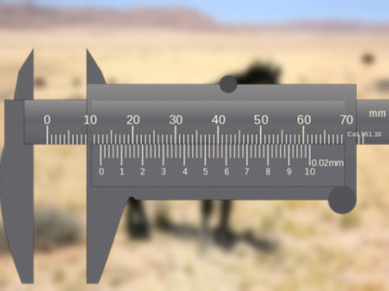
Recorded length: 12.5 mm
